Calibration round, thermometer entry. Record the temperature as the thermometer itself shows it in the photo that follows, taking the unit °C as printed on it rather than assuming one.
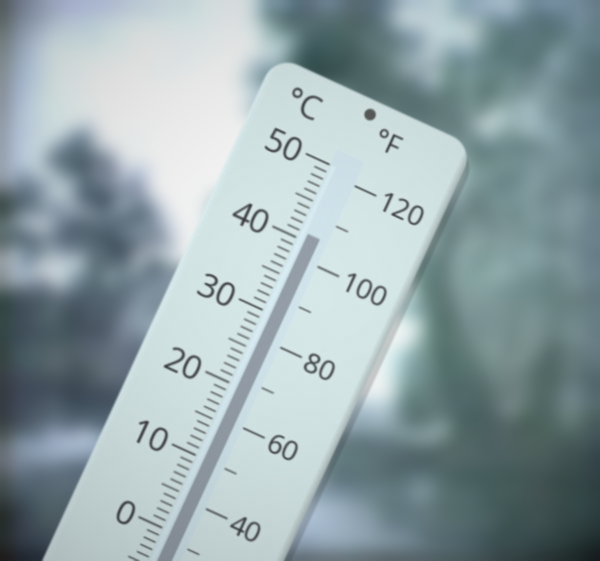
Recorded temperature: 41 °C
